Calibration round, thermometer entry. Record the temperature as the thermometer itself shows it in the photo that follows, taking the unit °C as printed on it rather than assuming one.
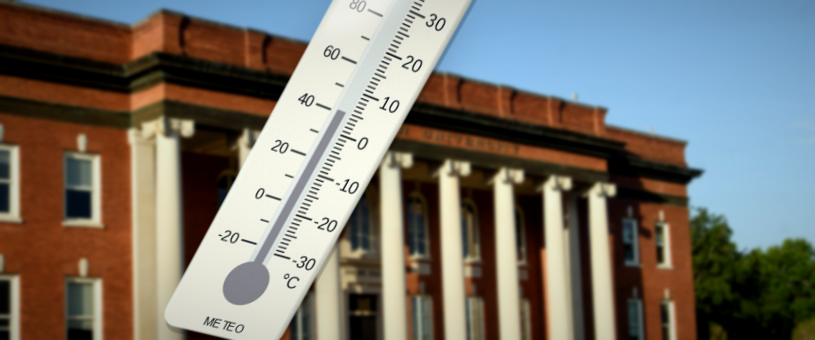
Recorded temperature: 5 °C
